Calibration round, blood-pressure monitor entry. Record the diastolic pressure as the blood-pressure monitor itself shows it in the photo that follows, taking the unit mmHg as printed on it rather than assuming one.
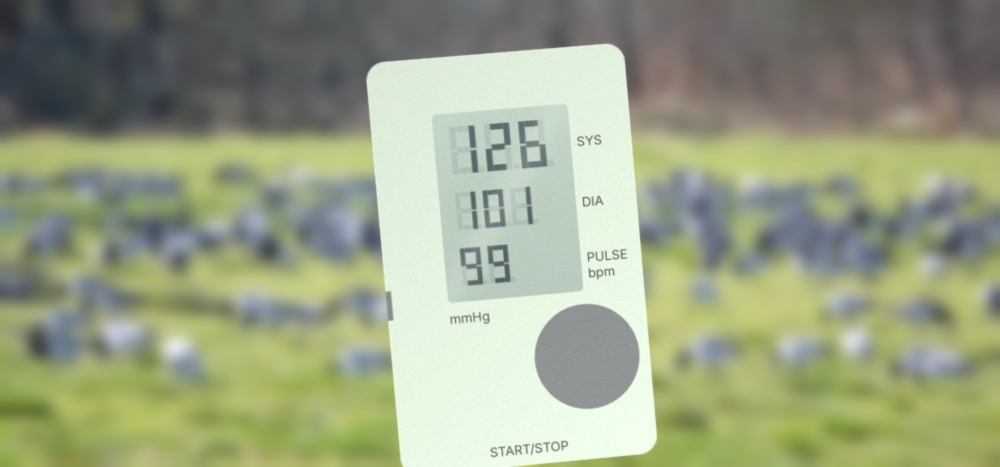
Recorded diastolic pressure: 101 mmHg
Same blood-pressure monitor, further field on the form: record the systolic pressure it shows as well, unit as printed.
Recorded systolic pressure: 126 mmHg
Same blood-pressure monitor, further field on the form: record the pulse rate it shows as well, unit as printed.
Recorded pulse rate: 99 bpm
